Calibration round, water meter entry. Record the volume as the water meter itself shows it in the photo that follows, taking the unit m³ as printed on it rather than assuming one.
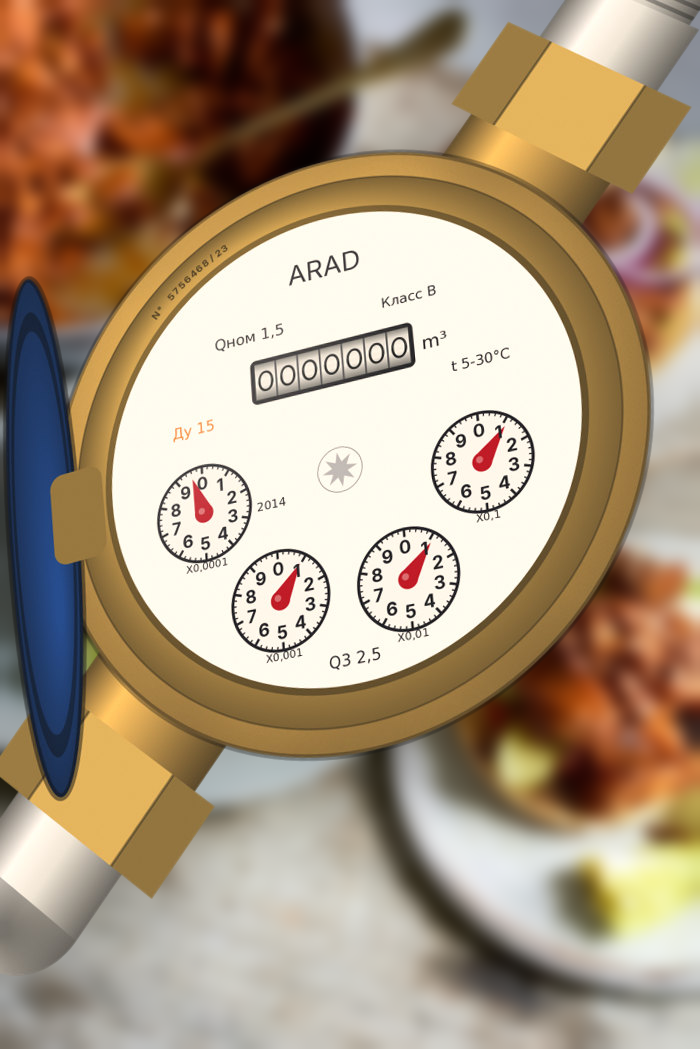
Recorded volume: 0.1109 m³
